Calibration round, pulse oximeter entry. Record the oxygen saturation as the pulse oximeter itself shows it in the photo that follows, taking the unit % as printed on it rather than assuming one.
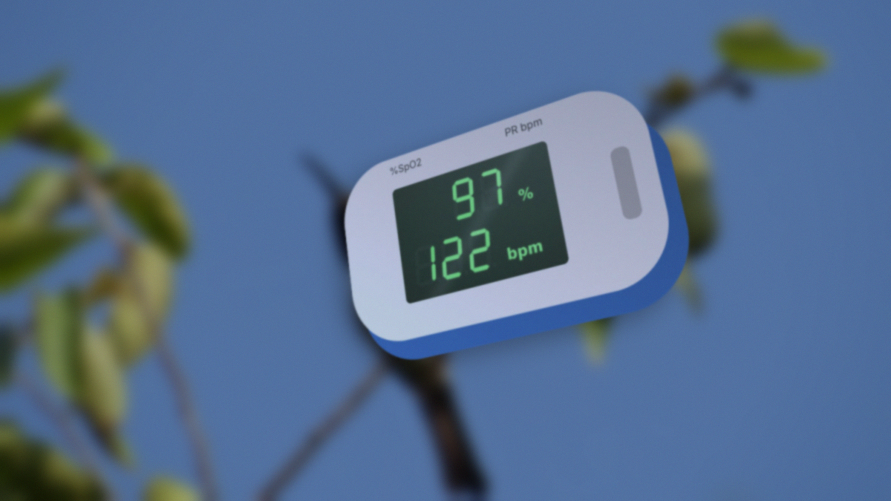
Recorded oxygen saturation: 97 %
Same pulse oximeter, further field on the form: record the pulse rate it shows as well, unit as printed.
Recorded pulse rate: 122 bpm
